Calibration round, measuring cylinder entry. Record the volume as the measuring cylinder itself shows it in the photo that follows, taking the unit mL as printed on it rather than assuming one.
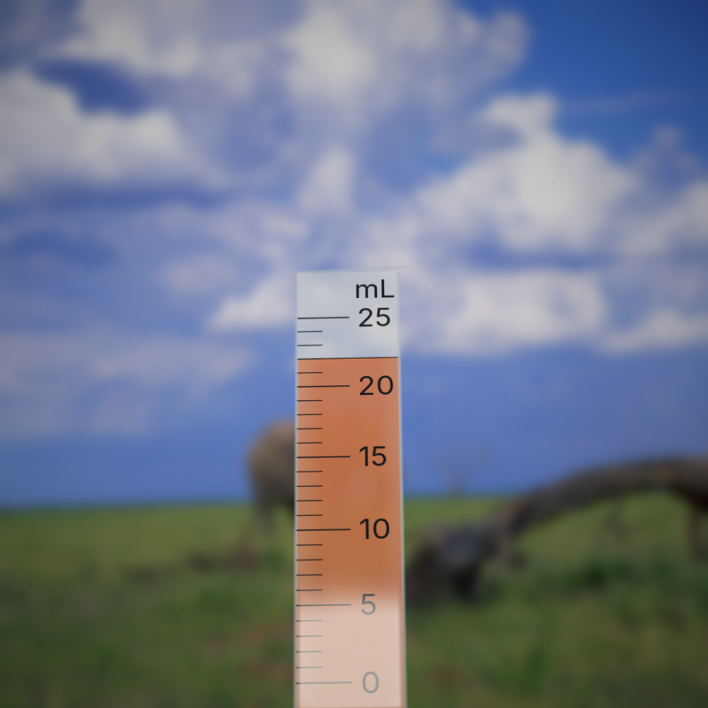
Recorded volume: 22 mL
